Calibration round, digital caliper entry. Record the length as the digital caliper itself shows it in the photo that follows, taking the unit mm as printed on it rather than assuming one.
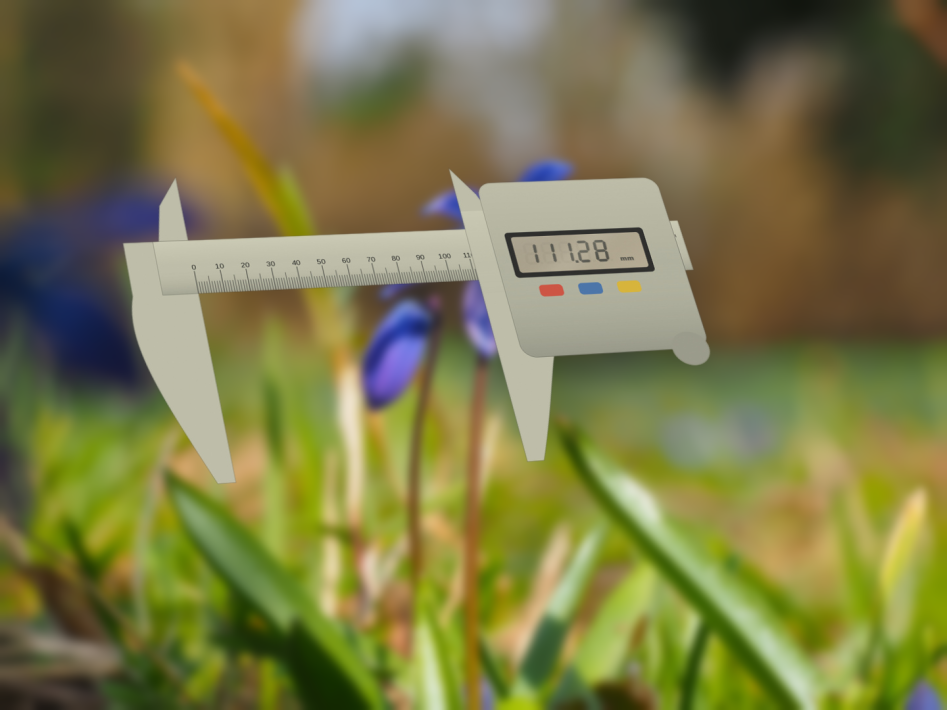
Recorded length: 111.28 mm
